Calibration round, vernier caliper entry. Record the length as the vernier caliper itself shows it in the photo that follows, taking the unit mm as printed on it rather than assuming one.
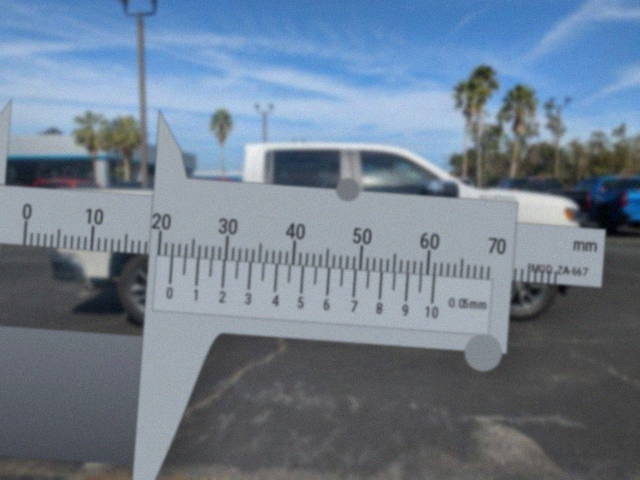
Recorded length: 22.0 mm
